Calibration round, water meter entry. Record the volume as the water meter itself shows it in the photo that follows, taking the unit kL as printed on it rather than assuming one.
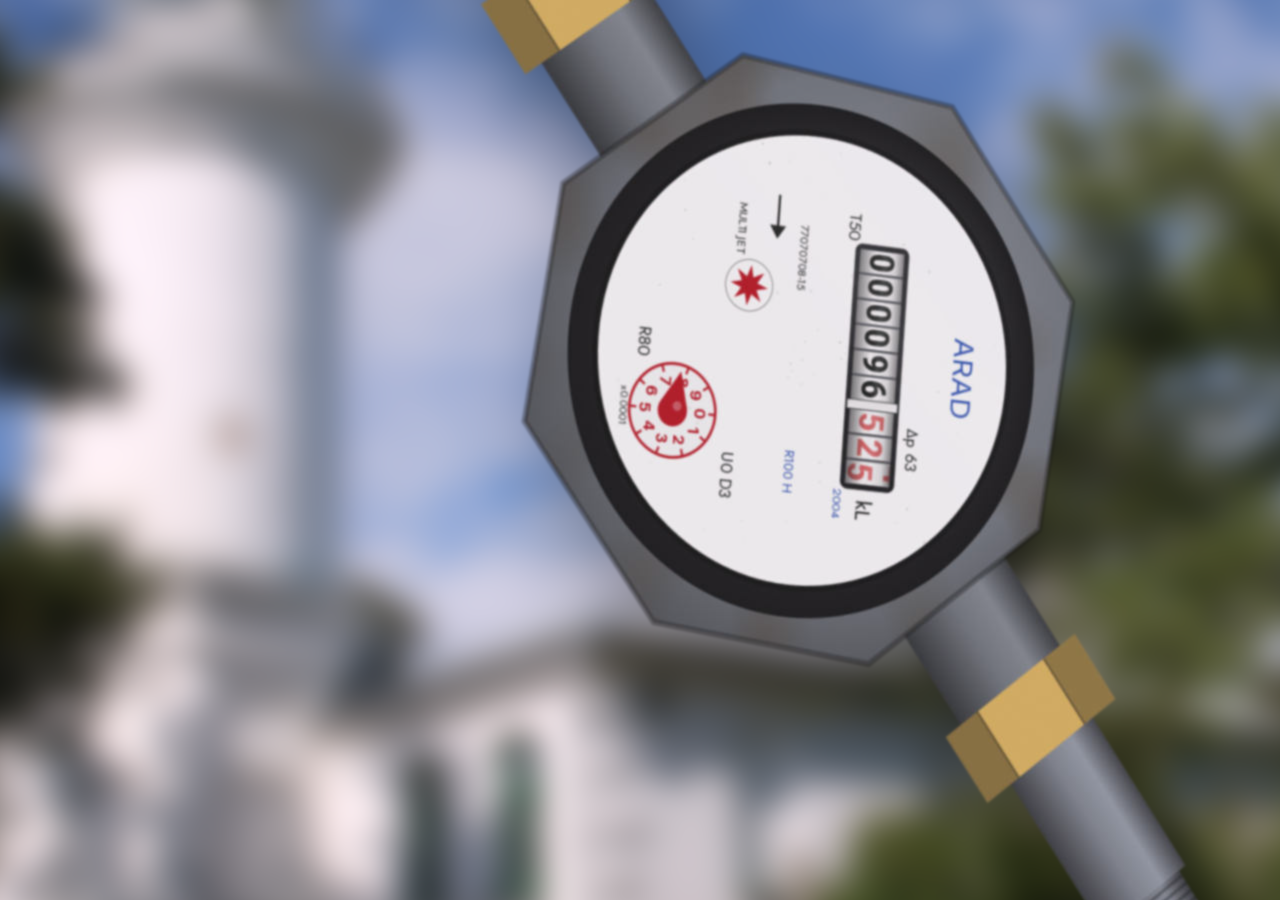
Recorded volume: 96.5247 kL
